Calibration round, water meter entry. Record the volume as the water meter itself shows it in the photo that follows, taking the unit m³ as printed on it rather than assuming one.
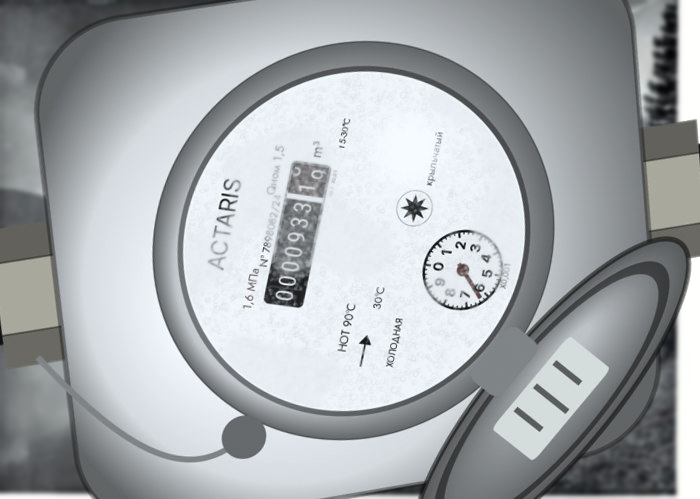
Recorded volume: 933.186 m³
